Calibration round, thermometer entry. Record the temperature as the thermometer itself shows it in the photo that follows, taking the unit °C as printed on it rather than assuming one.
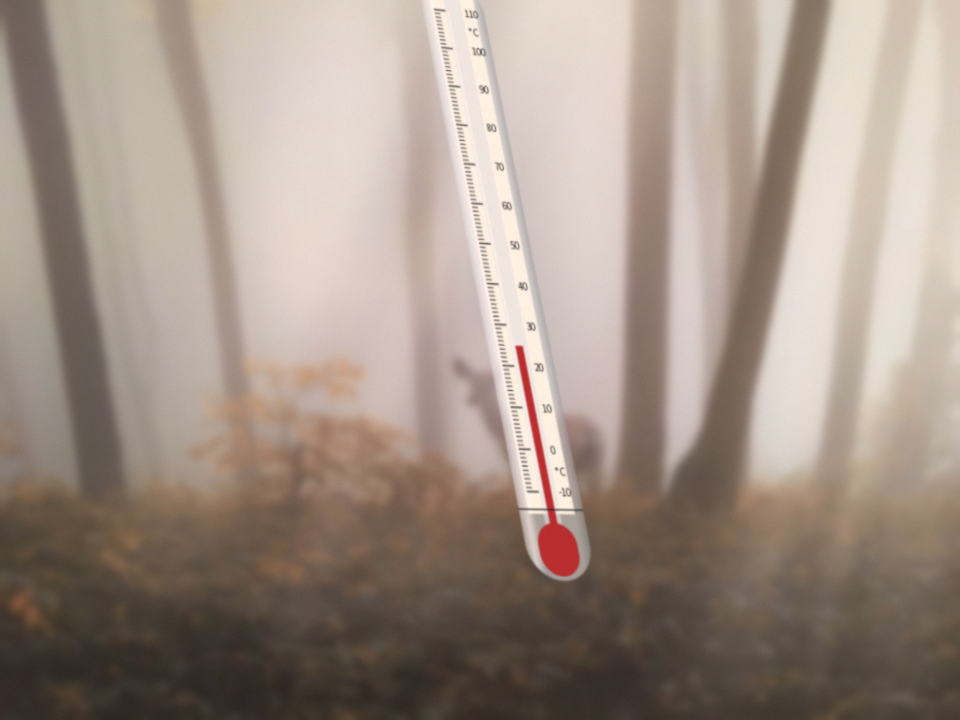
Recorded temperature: 25 °C
